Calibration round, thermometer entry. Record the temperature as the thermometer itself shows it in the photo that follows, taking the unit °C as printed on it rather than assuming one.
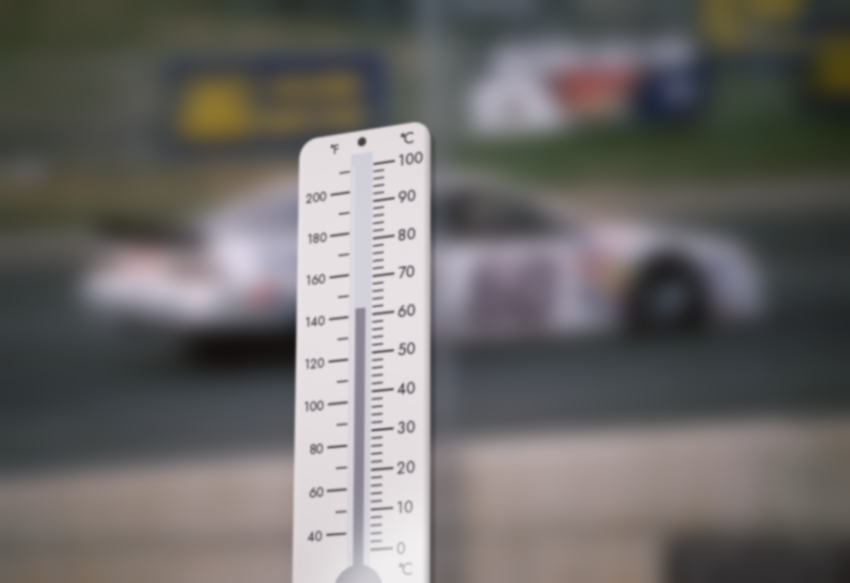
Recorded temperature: 62 °C
